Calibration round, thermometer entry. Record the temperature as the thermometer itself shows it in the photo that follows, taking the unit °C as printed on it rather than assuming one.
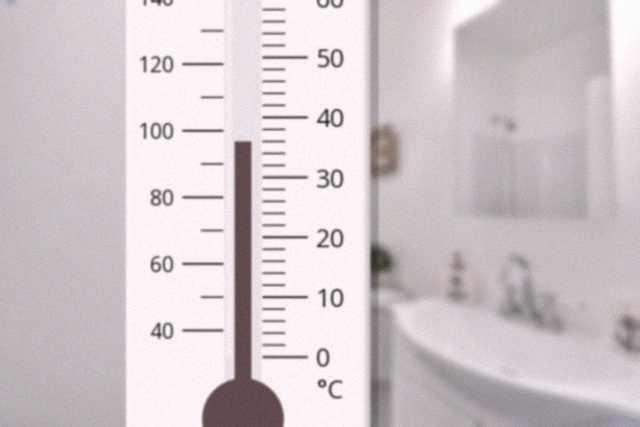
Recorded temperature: 36 °C
